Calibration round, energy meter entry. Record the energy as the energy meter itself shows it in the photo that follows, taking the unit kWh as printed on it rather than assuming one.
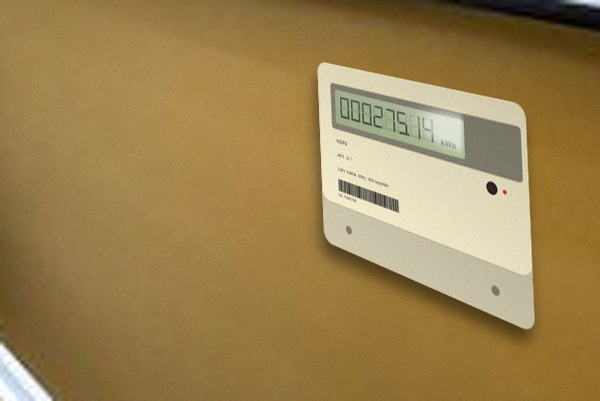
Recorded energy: 275.14 kWh
